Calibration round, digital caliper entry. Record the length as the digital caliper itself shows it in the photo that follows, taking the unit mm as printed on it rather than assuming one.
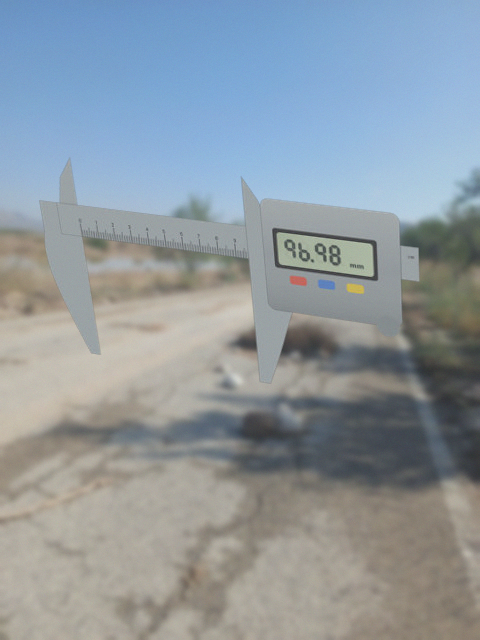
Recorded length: 96.98 mm
